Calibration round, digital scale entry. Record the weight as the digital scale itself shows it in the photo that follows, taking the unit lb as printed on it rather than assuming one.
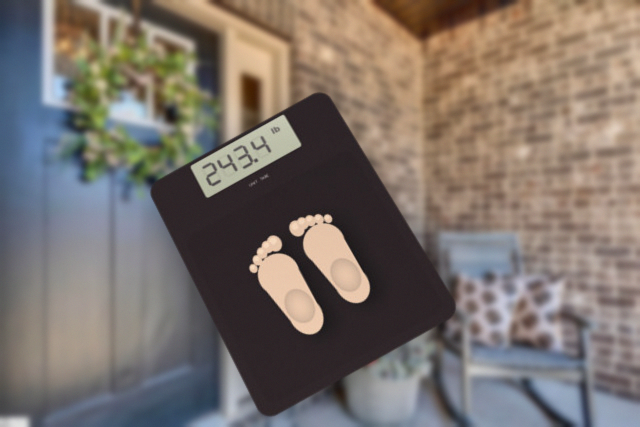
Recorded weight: 243.4 lb
